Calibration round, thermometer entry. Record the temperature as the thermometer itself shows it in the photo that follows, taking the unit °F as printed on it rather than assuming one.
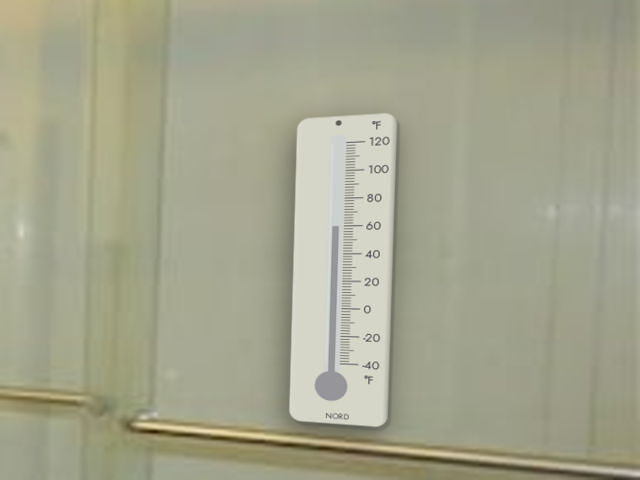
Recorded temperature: 60 °F
